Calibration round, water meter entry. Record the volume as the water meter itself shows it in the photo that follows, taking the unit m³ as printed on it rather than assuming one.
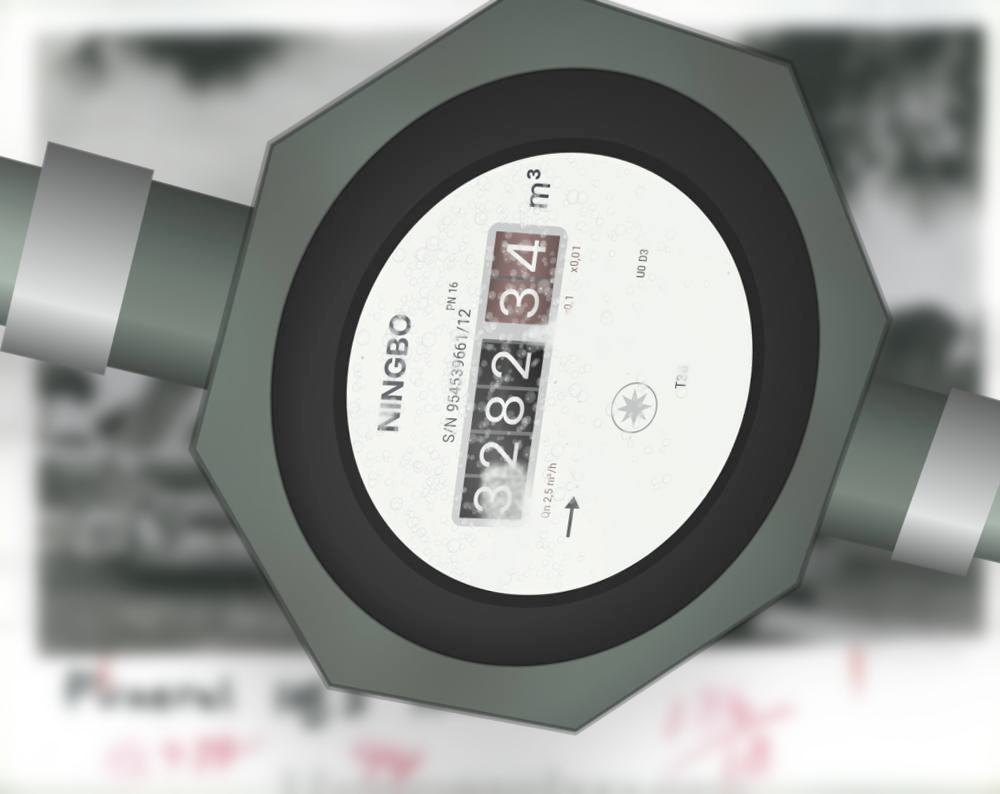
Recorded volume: 3282.34 m³
